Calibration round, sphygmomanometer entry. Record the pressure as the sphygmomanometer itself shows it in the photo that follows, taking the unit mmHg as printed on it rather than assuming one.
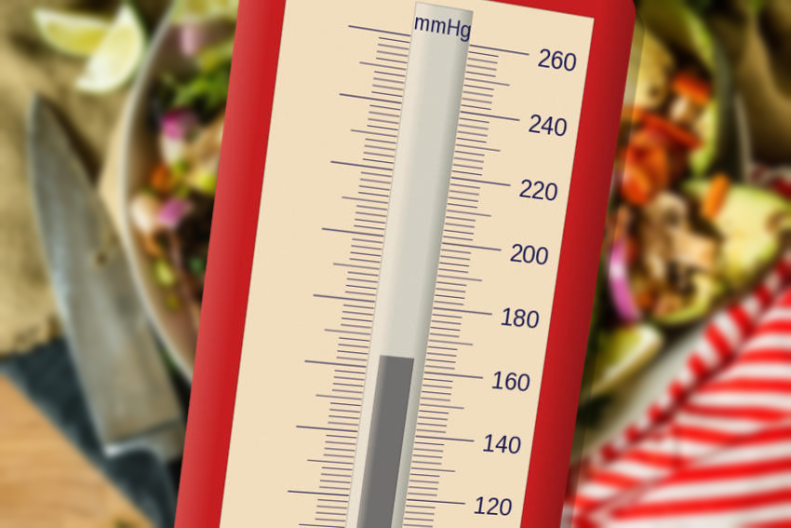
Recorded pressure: 164 mmHg
